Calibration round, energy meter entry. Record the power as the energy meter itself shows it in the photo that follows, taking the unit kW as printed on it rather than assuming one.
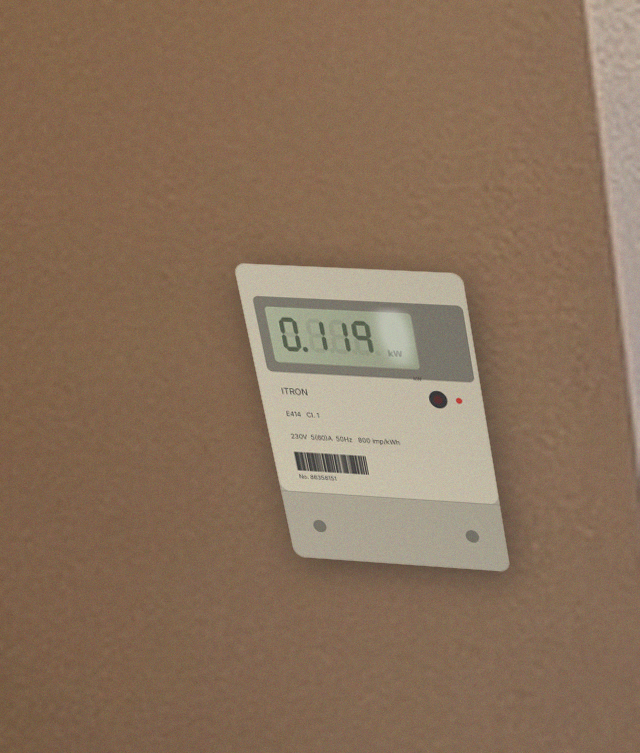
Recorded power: 0.119 kW
